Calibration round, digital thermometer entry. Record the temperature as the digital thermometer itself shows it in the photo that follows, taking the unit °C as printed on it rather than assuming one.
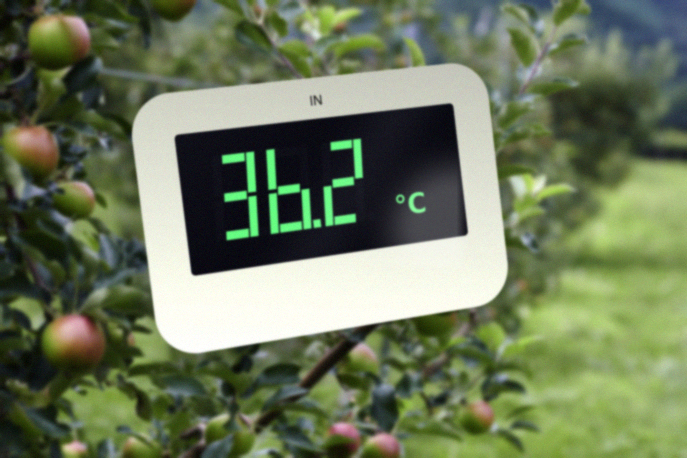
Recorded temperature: 36.2 °C
